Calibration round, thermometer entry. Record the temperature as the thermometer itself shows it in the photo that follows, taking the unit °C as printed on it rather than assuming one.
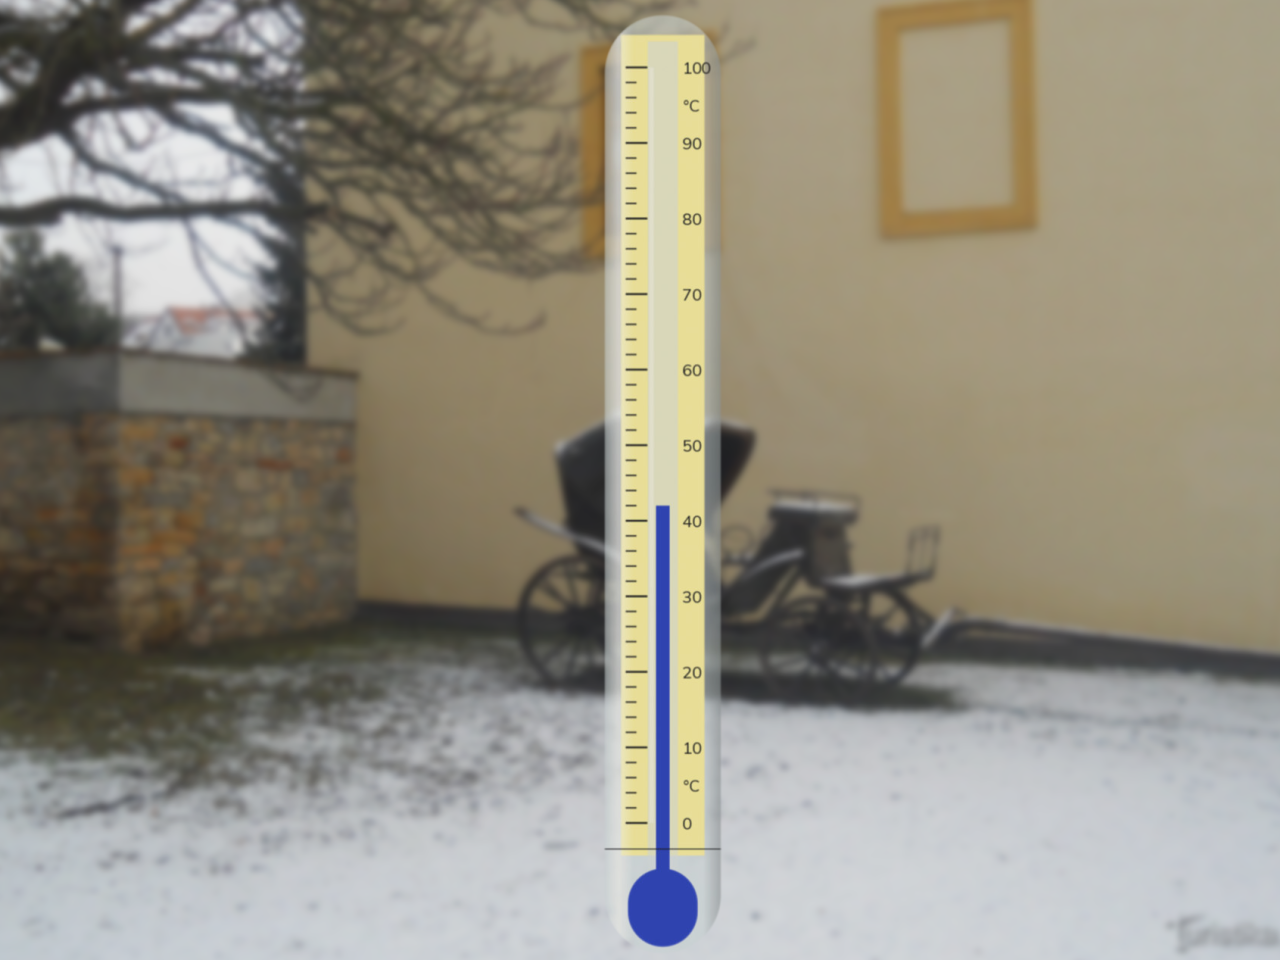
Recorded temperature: 42 °C
